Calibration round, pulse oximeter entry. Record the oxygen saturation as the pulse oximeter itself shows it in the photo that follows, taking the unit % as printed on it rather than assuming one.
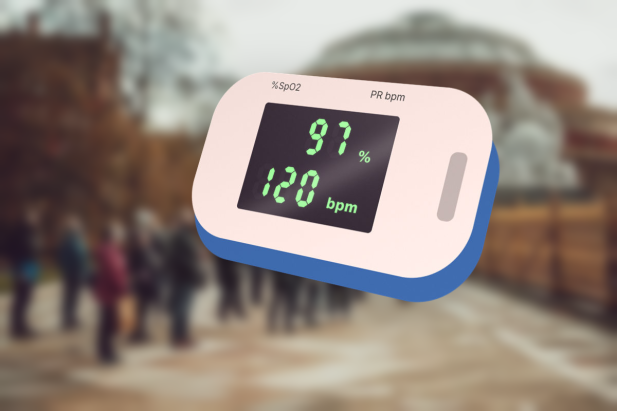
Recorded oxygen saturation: 97 %
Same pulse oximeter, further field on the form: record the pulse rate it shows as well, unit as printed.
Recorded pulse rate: 120 bpm
